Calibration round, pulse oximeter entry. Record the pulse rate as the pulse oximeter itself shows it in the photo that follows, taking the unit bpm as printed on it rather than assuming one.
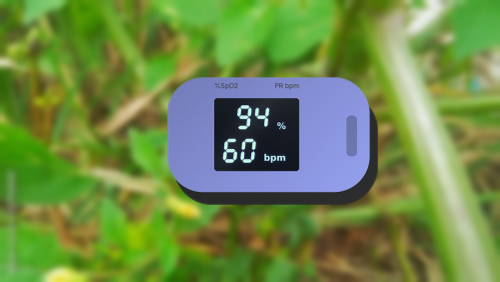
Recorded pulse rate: 60 bpm
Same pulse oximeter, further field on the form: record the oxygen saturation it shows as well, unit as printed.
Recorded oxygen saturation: 94 %
